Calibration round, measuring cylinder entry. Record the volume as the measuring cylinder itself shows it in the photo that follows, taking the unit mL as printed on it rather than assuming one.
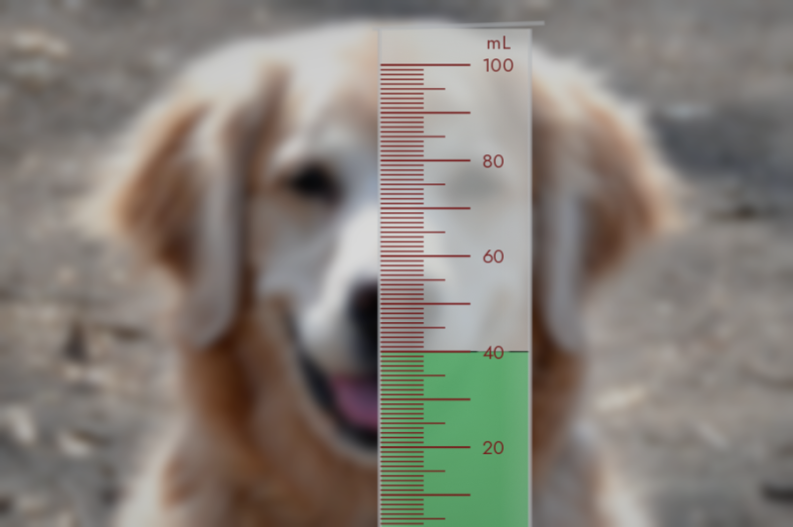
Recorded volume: 40 mL
